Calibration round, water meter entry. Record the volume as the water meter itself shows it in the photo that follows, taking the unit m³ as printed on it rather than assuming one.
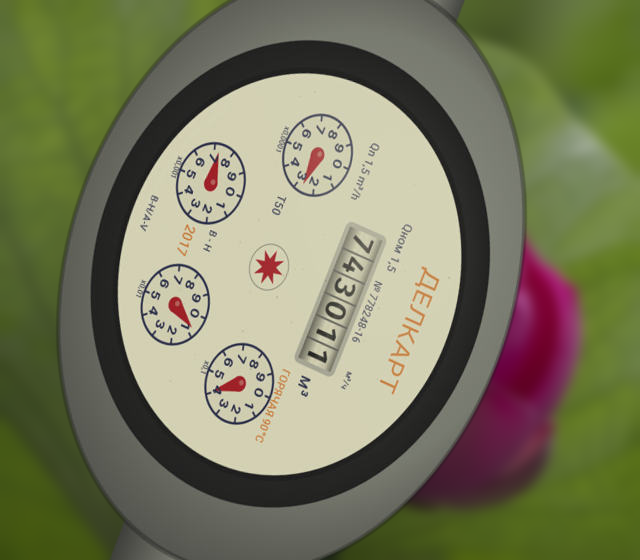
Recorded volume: 743011.4072 m³
